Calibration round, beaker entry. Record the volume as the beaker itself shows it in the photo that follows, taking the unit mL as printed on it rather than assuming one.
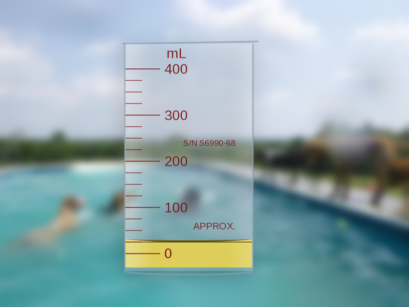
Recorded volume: 25 mL
